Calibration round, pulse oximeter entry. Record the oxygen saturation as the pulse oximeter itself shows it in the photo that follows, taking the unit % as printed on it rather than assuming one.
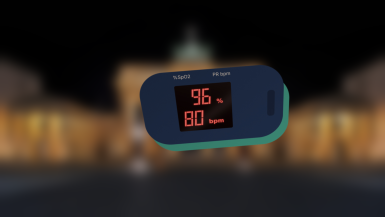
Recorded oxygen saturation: 96 %
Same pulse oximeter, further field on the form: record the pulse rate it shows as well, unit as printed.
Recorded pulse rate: 80 bpm
